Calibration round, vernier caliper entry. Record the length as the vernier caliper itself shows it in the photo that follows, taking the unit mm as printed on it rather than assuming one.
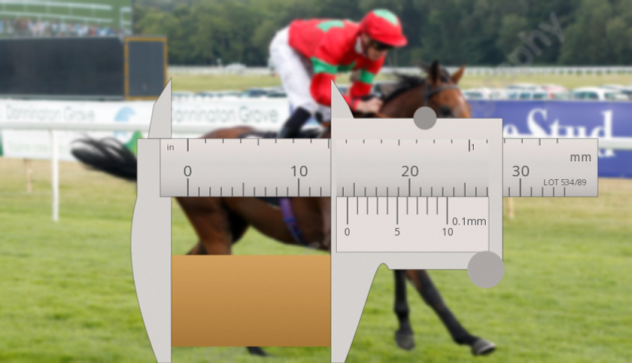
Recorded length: 14.4 mm
